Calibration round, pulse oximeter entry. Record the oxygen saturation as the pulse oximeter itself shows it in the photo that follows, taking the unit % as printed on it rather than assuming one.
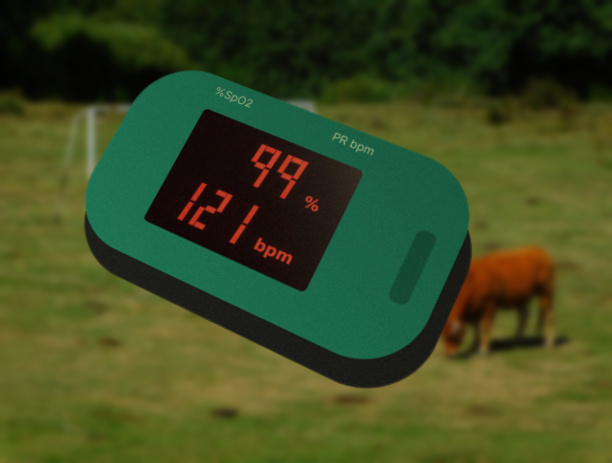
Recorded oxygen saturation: 99 %
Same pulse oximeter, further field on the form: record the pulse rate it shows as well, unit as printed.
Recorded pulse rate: 121 bpm
